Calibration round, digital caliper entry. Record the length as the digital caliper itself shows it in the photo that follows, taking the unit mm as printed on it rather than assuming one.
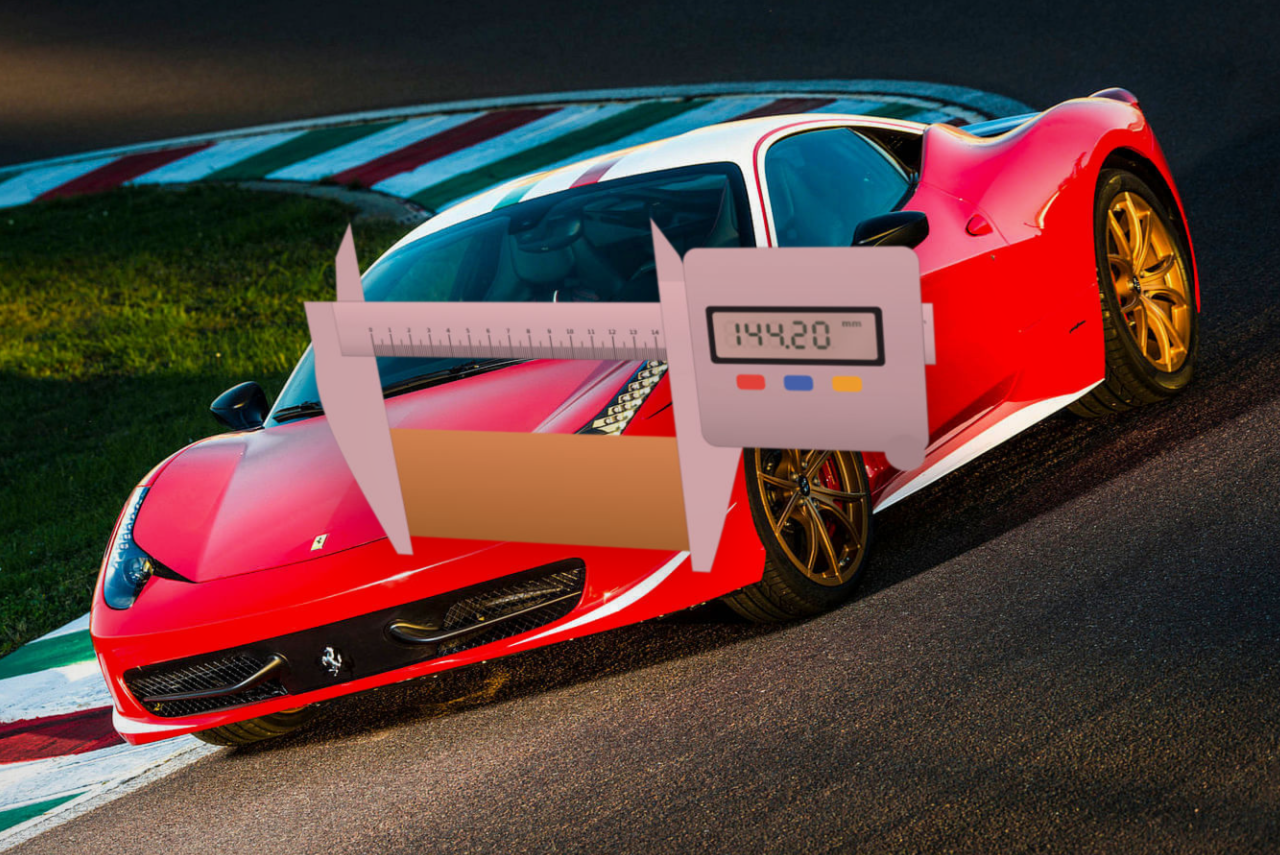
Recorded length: 144.20 mm
